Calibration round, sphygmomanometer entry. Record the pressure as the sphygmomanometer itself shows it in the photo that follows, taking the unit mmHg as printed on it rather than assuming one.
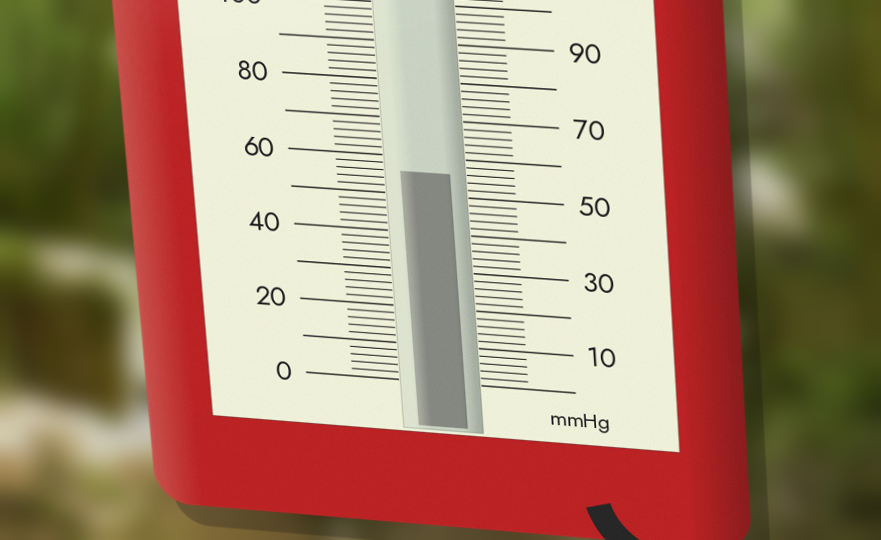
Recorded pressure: 56 mmHg
